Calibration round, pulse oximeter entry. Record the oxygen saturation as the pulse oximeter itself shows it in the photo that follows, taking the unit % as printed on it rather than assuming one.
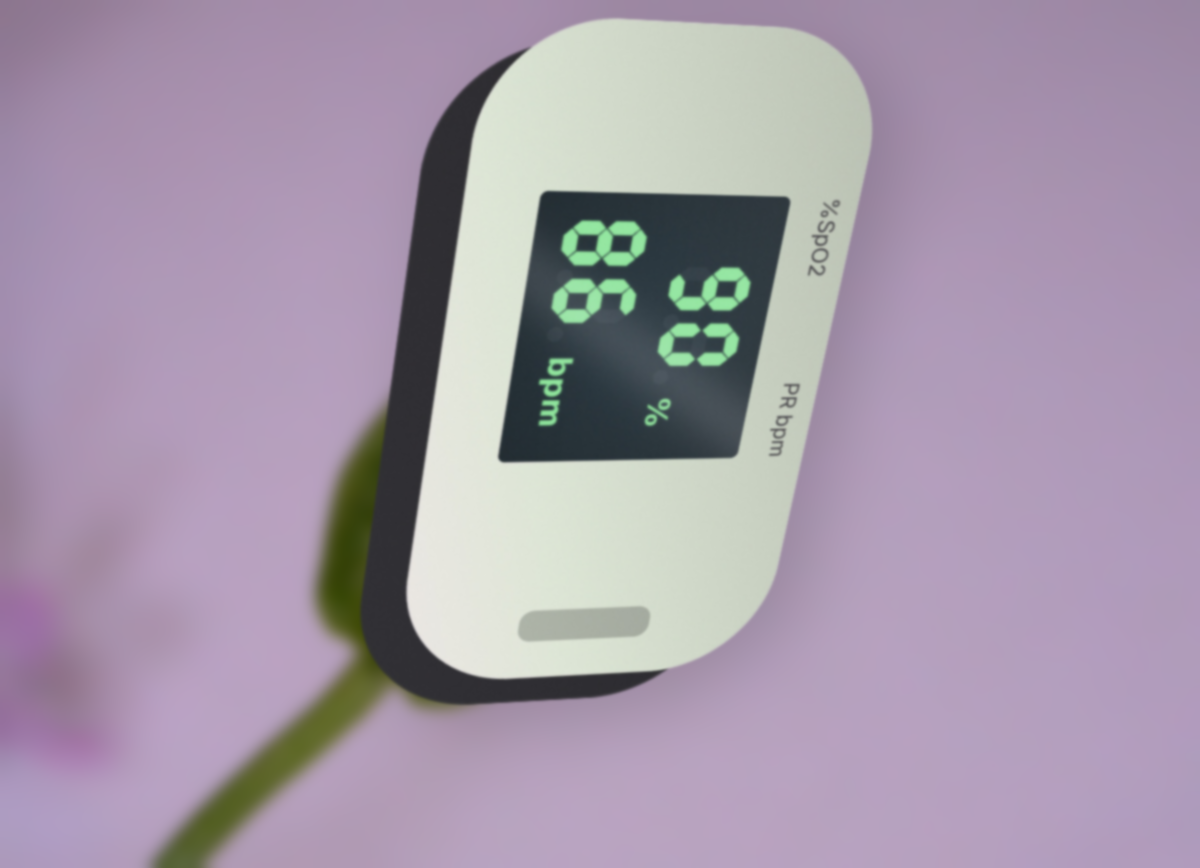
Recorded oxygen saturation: 90 %
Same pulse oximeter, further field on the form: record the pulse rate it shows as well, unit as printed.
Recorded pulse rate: 86 bpm
